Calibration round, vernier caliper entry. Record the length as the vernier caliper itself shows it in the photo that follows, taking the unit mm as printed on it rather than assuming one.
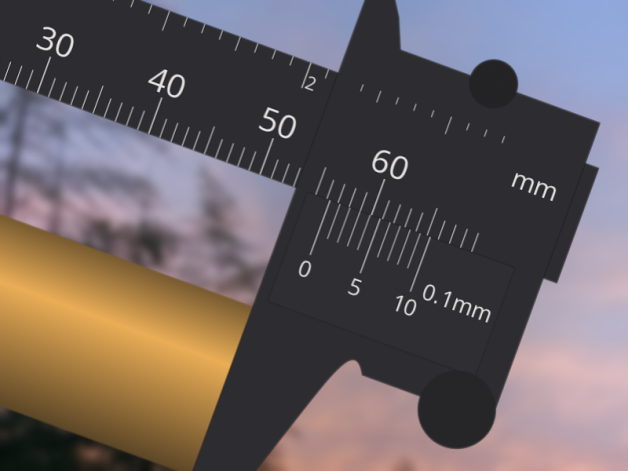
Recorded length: 56.3 mm
